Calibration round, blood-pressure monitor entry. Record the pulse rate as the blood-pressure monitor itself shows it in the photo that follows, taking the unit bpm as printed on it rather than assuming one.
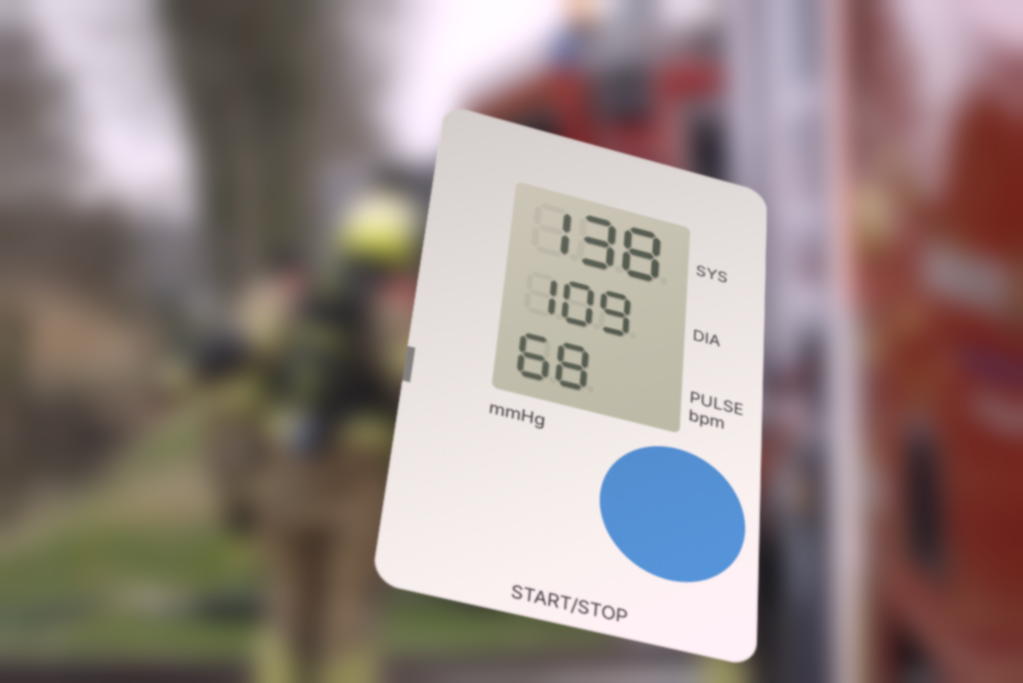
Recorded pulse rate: 68 bpm
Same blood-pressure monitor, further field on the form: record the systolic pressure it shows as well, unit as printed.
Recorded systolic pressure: 138 mmHg
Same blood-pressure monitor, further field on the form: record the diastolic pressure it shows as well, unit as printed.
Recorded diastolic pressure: 109 mmHg
